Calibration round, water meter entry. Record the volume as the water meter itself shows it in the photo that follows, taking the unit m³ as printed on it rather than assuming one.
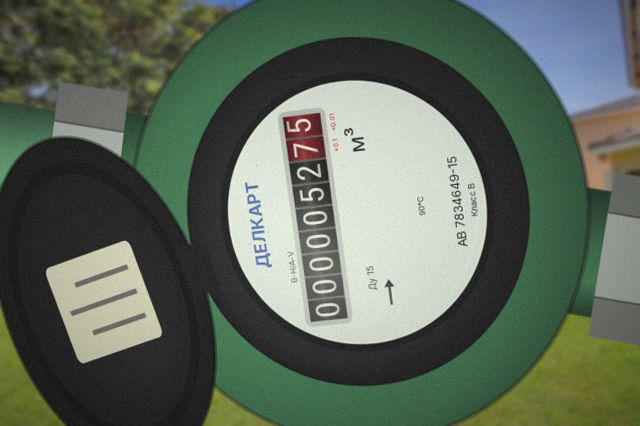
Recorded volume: 52.75 m³
